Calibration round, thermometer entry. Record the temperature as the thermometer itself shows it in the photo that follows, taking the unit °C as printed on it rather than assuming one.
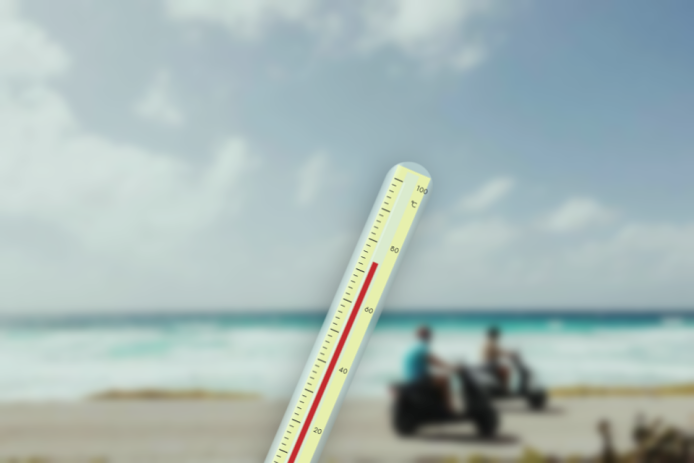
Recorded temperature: 74 °C
